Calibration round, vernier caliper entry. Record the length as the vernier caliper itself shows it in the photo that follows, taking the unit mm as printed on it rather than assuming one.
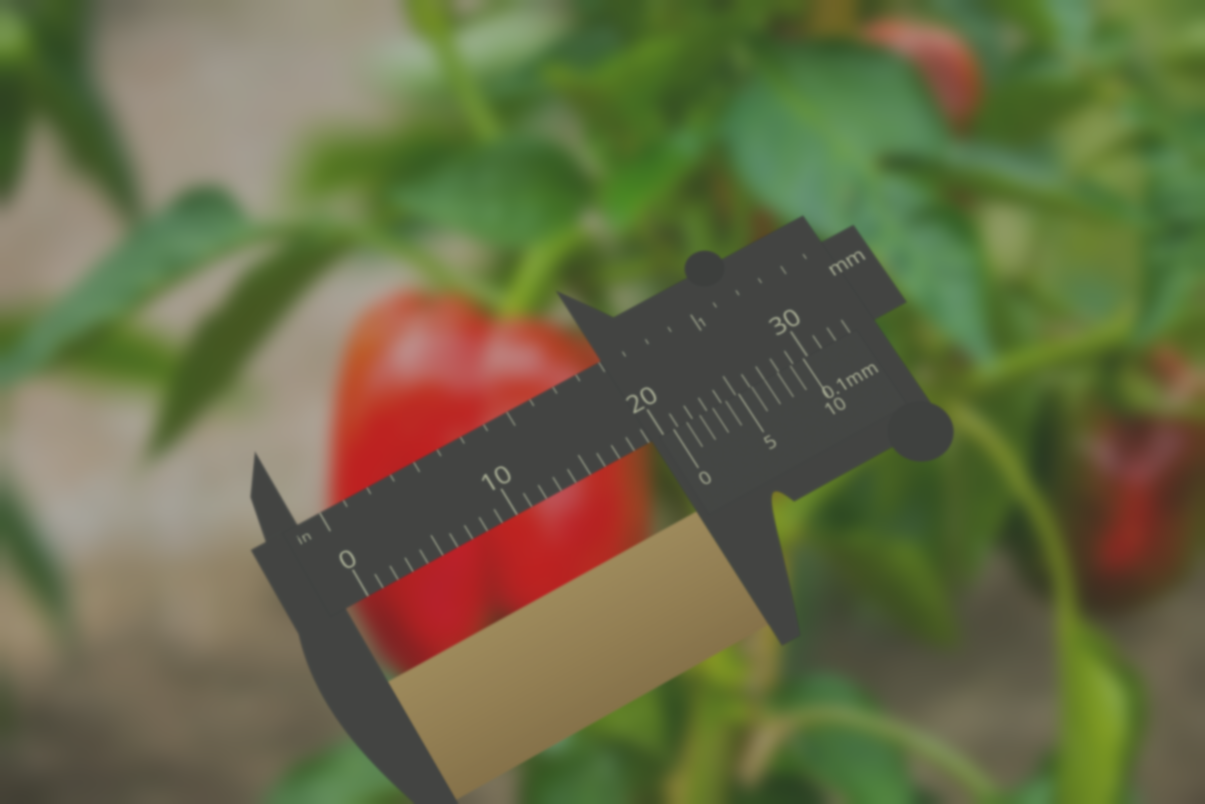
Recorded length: 20.7 mm
